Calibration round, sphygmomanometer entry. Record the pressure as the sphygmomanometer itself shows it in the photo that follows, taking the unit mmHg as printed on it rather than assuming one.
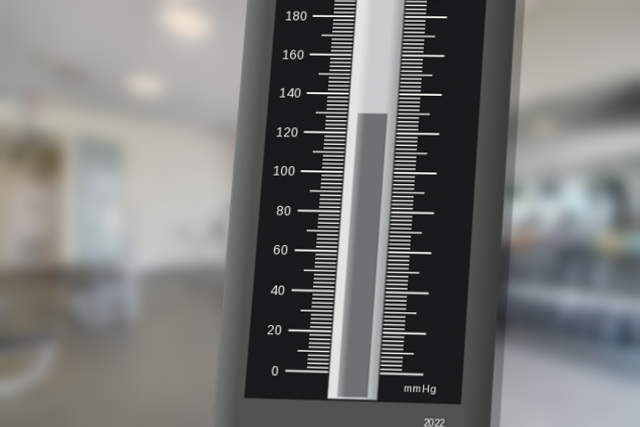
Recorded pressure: 130 mmHg
